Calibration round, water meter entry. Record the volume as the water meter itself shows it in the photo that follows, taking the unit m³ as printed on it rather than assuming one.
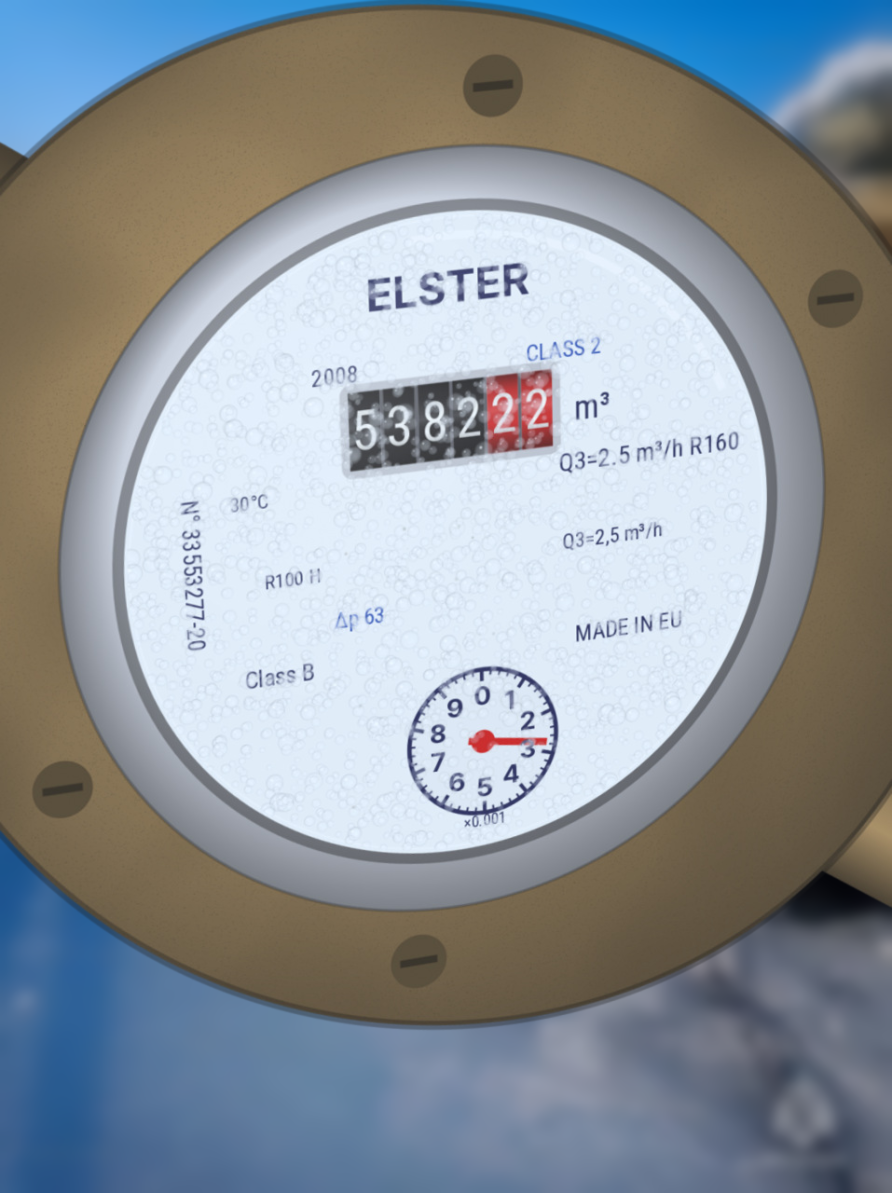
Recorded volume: 5382.222 m³
